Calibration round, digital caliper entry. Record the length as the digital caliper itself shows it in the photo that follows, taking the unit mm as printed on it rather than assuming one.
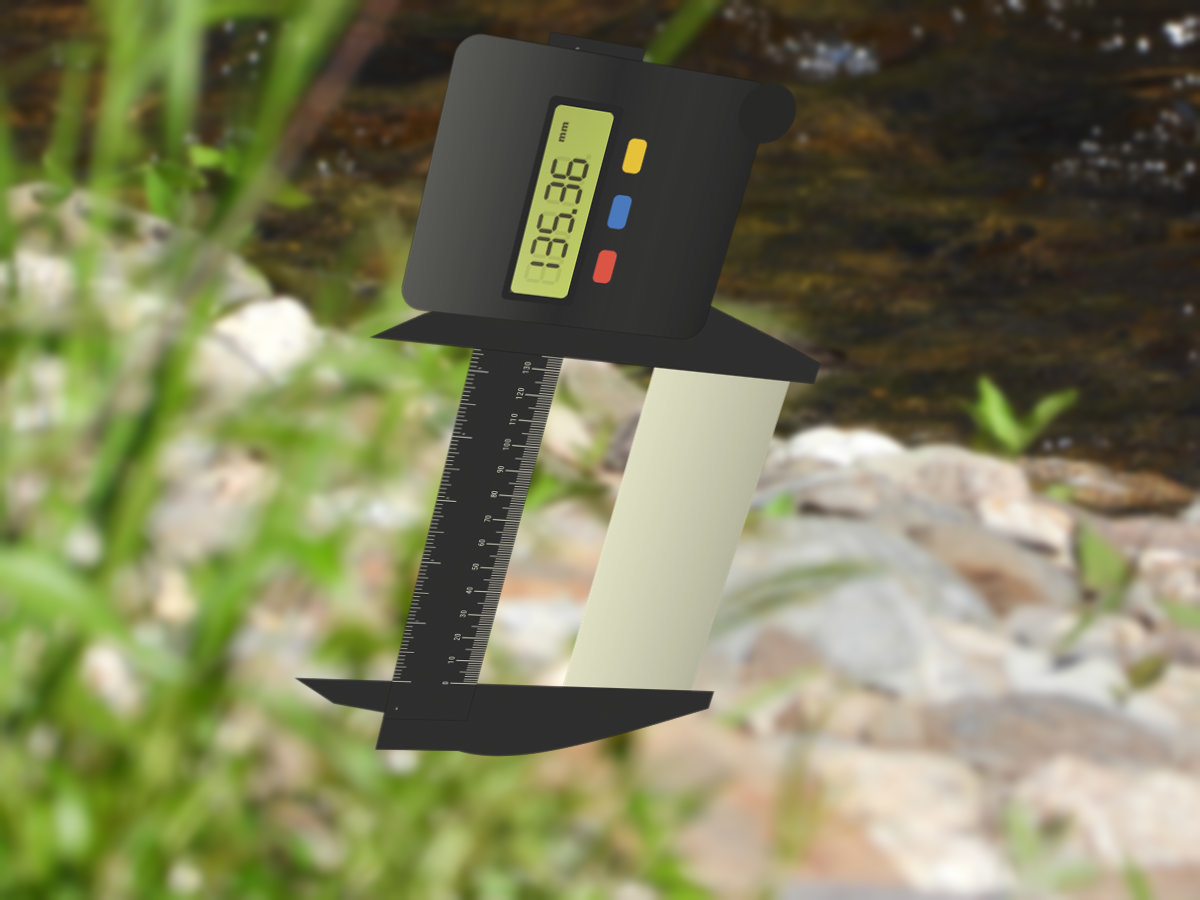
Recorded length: 135.36 mm
